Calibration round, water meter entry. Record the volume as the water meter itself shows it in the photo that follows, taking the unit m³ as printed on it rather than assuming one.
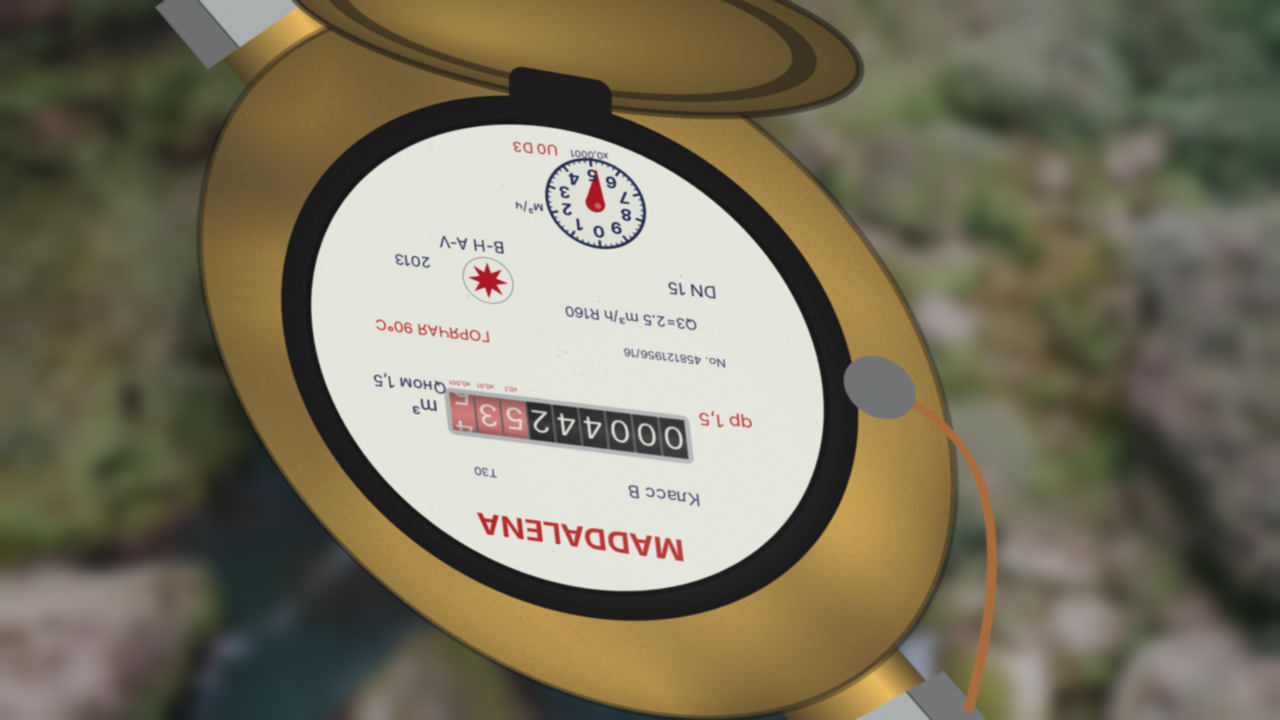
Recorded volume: 442.5345 m³
